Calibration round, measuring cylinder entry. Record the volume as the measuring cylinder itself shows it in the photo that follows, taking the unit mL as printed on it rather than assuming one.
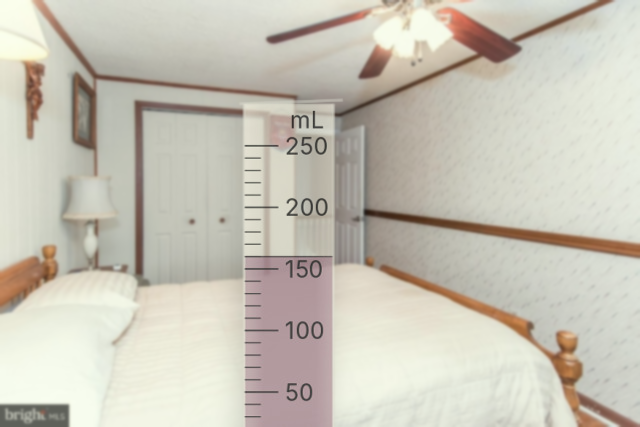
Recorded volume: 160 mL
